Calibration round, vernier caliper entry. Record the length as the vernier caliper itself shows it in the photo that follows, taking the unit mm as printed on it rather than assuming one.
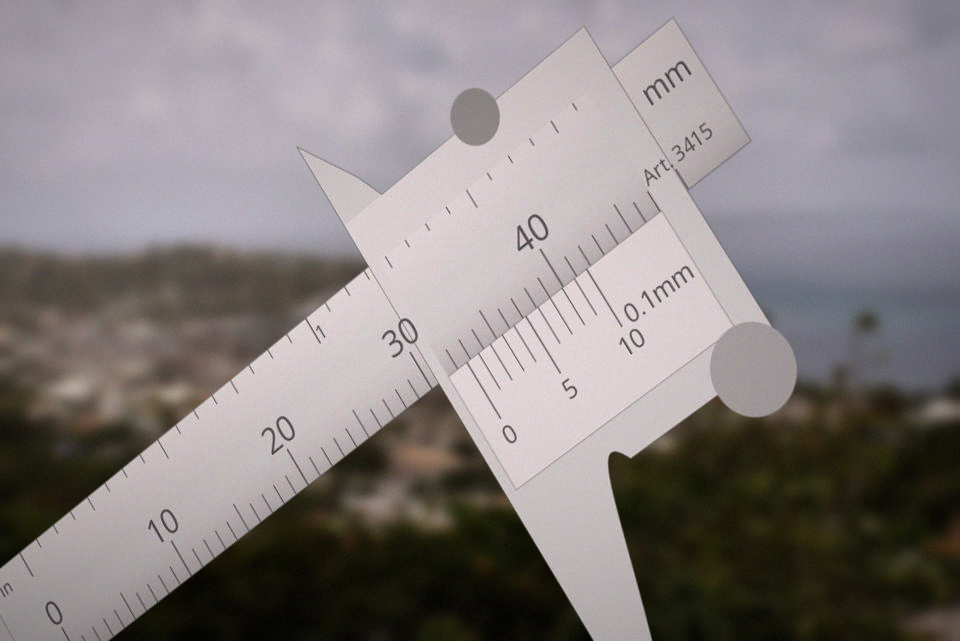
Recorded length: 32.7 mm
